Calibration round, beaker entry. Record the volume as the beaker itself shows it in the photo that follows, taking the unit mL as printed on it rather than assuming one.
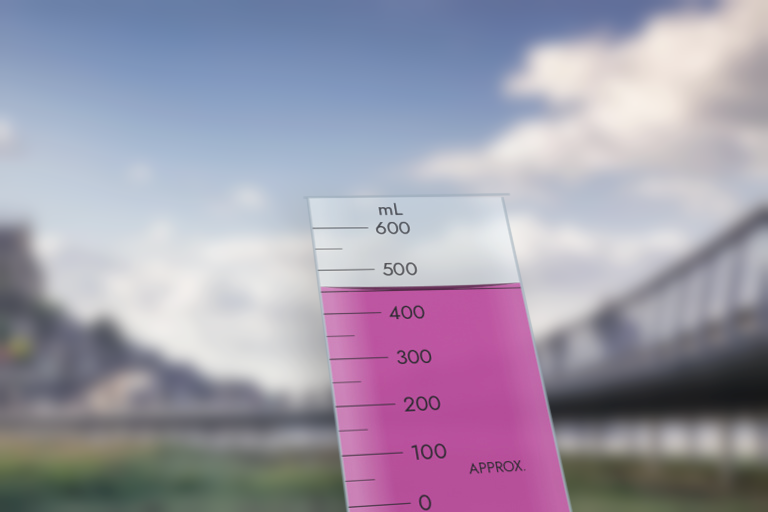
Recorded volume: 450 mL
